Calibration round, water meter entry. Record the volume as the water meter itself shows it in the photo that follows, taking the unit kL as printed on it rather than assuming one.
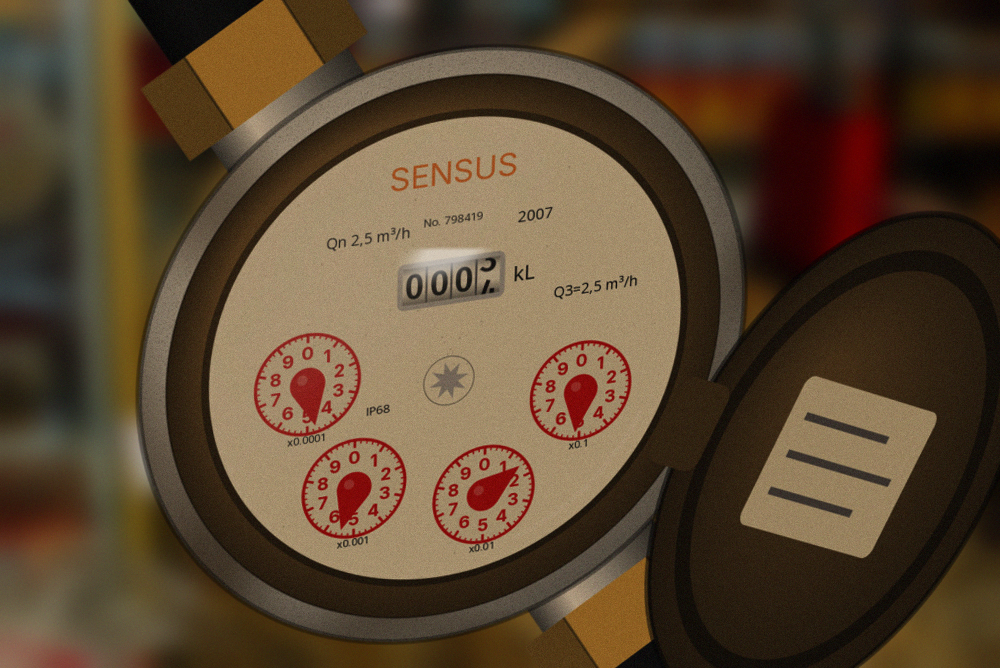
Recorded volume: 3.5154 kL
